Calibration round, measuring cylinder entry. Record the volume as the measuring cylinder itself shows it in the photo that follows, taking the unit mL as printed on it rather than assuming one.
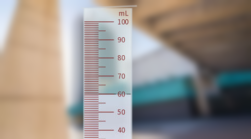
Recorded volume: 60 mL
